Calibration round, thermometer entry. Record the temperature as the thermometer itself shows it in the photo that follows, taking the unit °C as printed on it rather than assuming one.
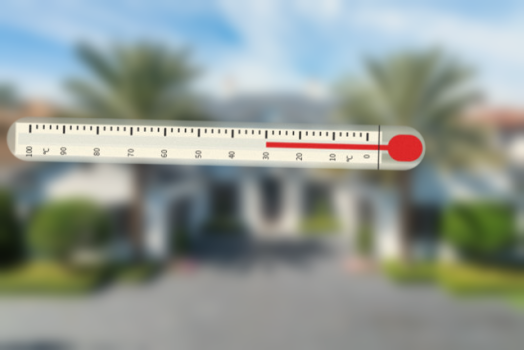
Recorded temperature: 30 °C
